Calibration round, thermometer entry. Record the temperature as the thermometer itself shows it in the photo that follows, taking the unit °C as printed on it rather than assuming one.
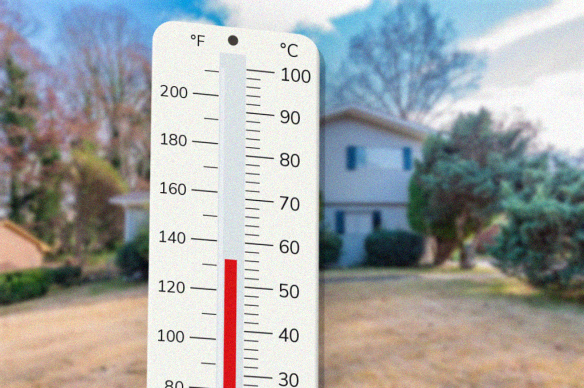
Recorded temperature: 56 °C
